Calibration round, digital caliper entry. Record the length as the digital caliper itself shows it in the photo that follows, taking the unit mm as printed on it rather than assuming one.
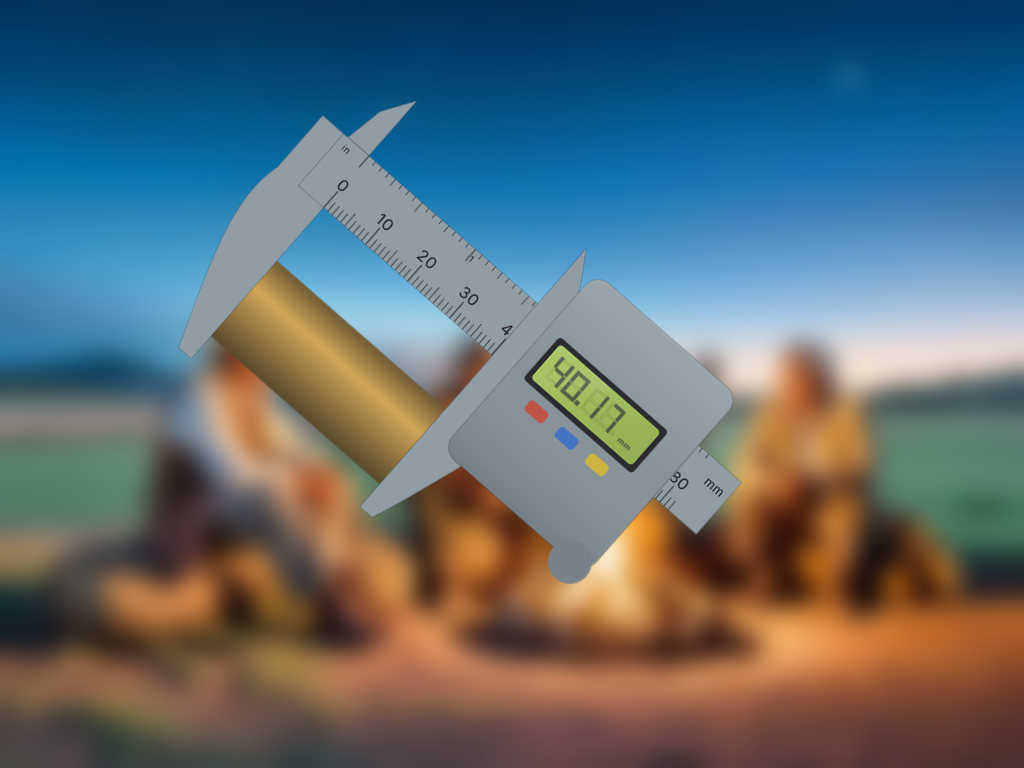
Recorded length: 40.17 mm
